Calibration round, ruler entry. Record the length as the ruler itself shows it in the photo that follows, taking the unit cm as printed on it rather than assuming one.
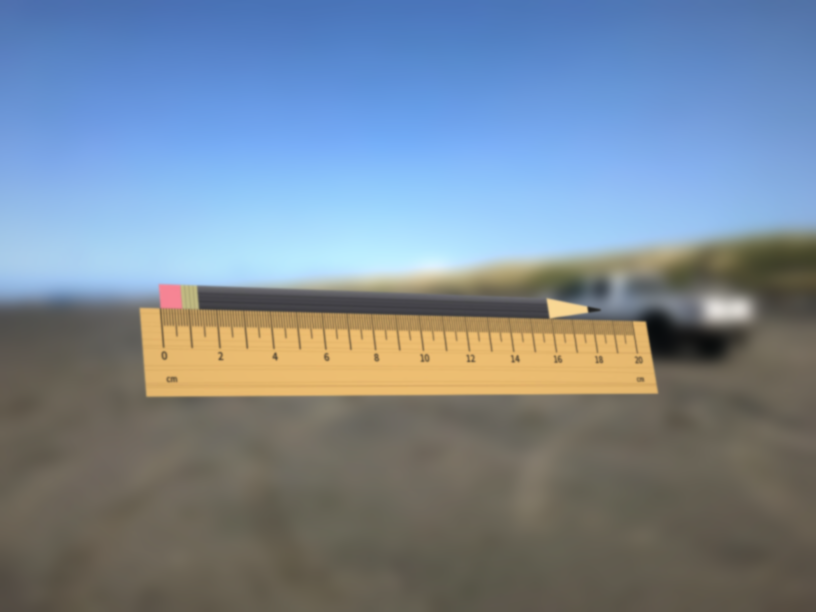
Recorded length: 18.5 cm
